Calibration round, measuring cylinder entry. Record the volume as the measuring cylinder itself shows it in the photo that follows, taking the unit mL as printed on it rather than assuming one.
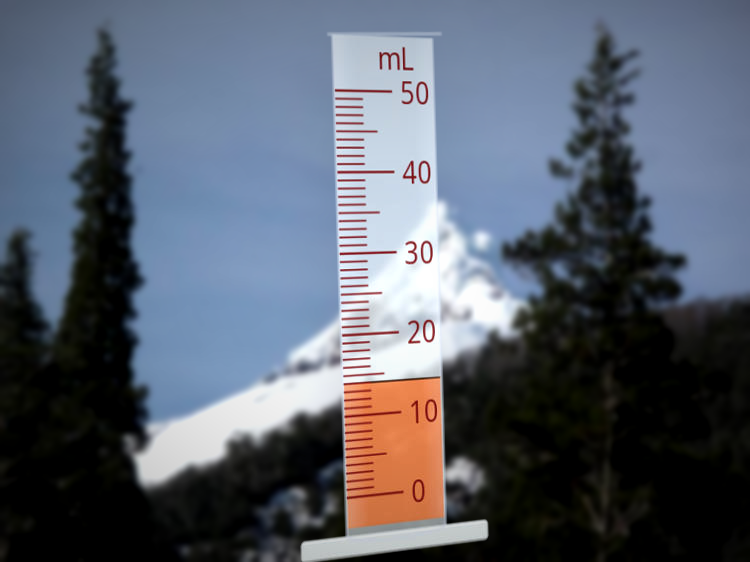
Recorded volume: 14 mL
